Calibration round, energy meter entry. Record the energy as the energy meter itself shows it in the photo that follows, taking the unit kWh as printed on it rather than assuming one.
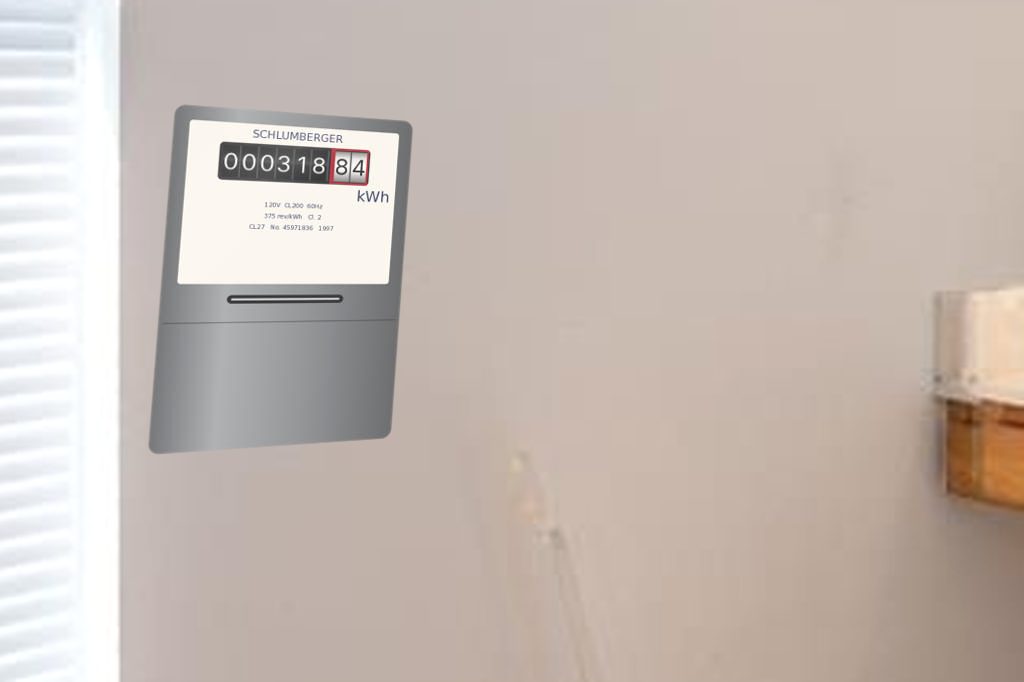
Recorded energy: 318.84 kWh
